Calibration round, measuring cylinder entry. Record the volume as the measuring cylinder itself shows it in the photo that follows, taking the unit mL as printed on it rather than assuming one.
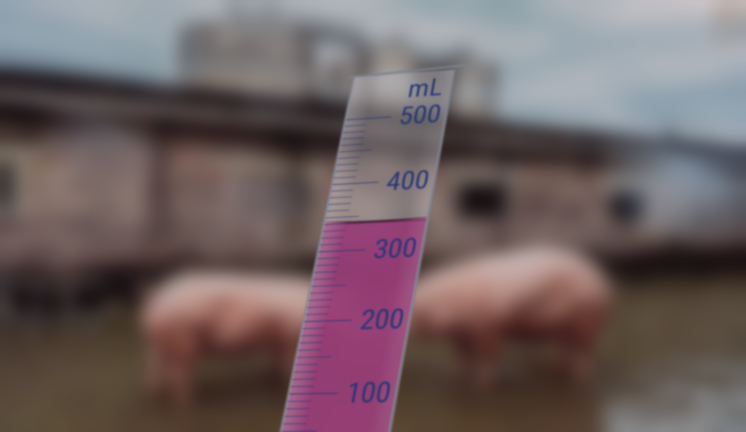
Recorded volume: 340 mL
